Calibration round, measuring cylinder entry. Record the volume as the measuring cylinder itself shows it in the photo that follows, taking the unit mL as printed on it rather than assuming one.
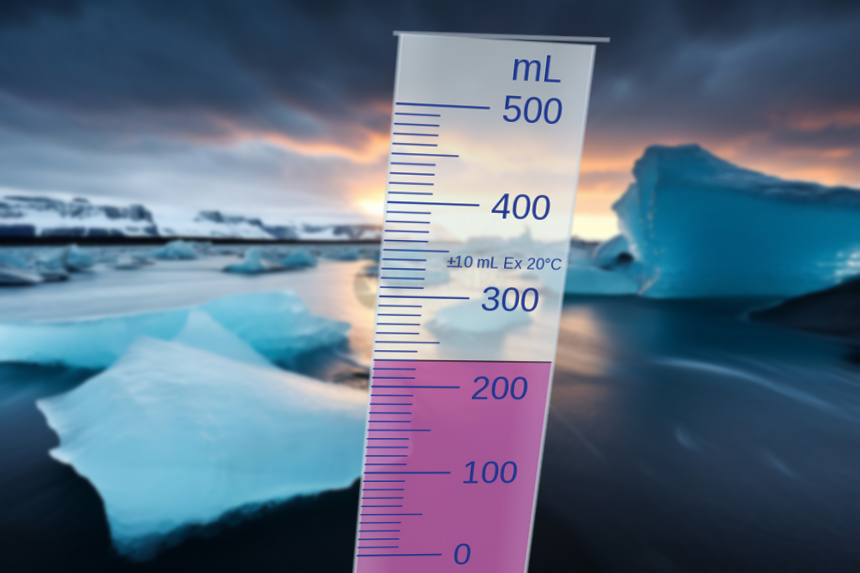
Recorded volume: 230 mL
